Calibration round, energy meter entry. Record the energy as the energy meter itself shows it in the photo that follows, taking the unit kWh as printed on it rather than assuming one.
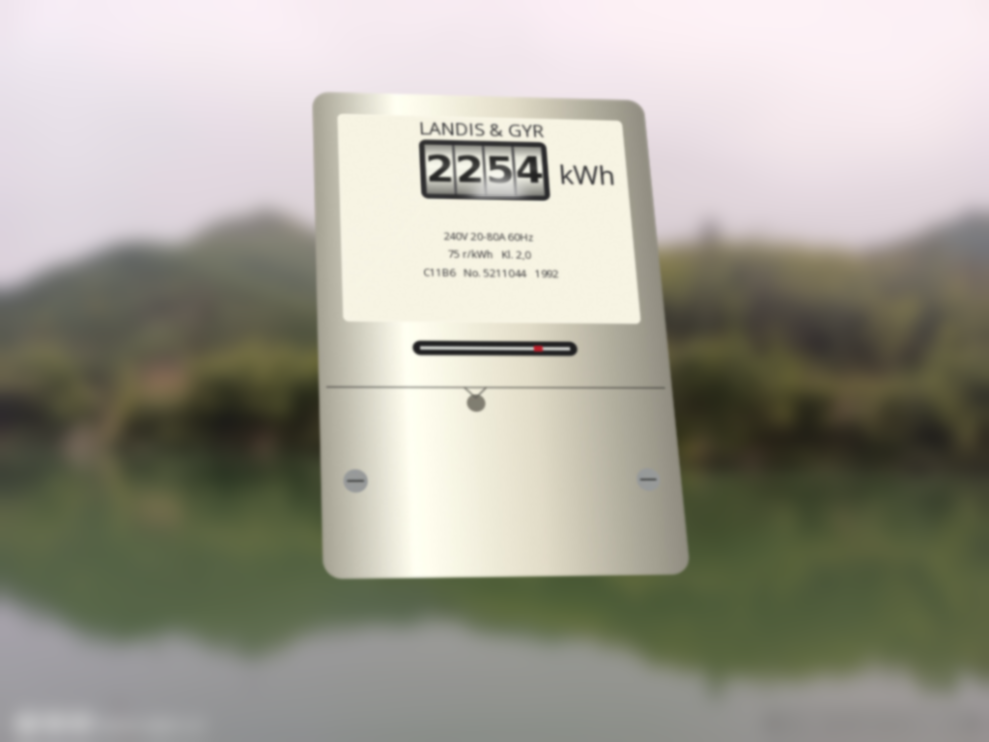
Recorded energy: 2254 kWh
